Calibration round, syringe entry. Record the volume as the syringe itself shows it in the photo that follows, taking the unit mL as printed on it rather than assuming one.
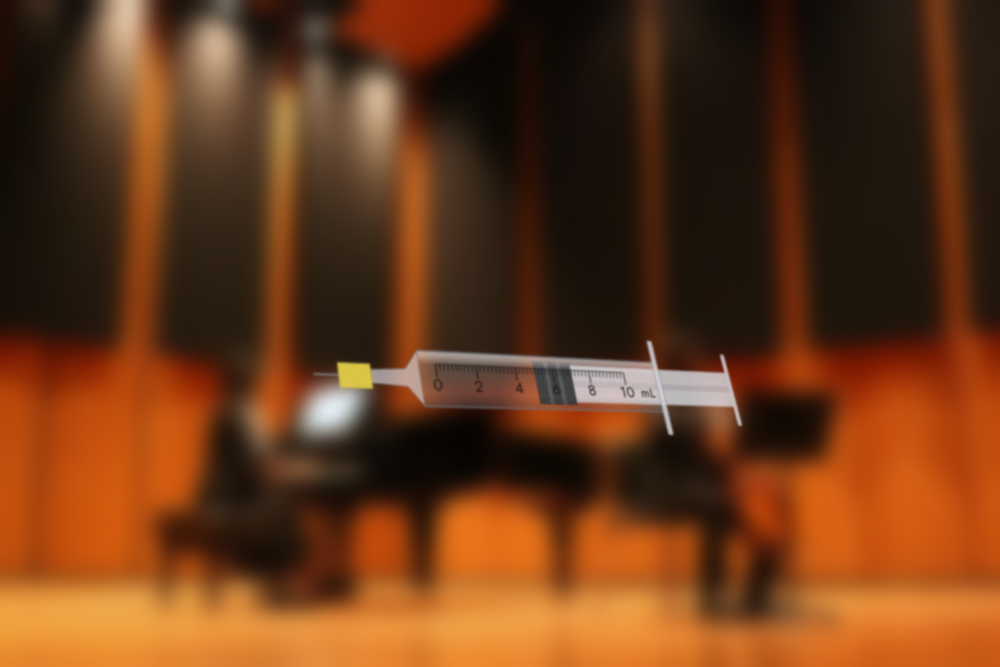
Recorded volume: 5 mL
